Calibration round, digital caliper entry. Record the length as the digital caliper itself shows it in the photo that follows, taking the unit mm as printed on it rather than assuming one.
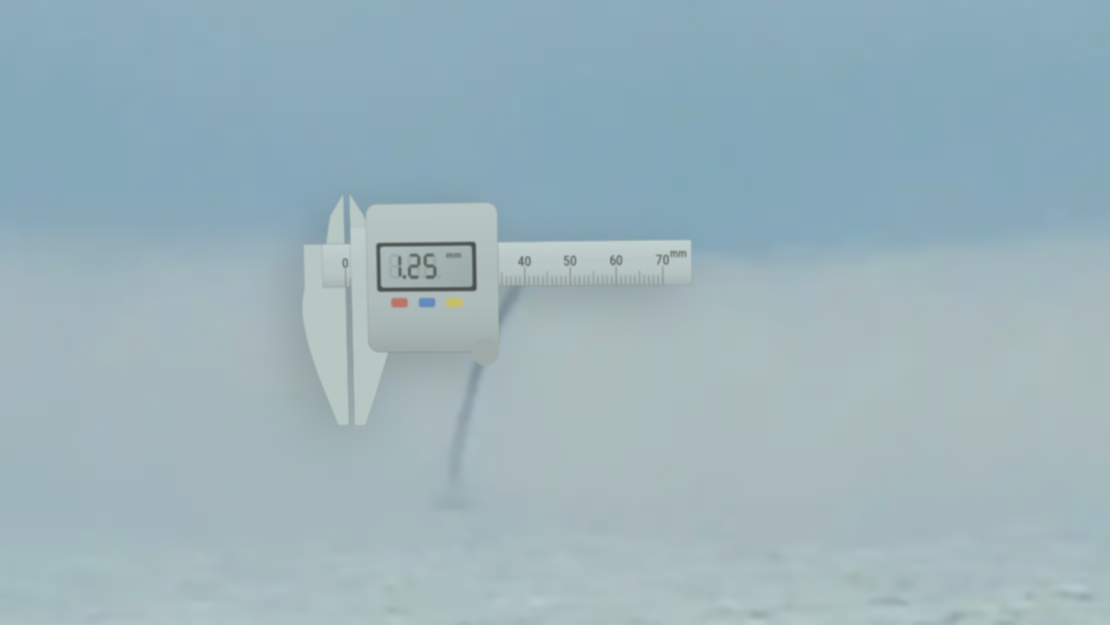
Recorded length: 1.25 mm
